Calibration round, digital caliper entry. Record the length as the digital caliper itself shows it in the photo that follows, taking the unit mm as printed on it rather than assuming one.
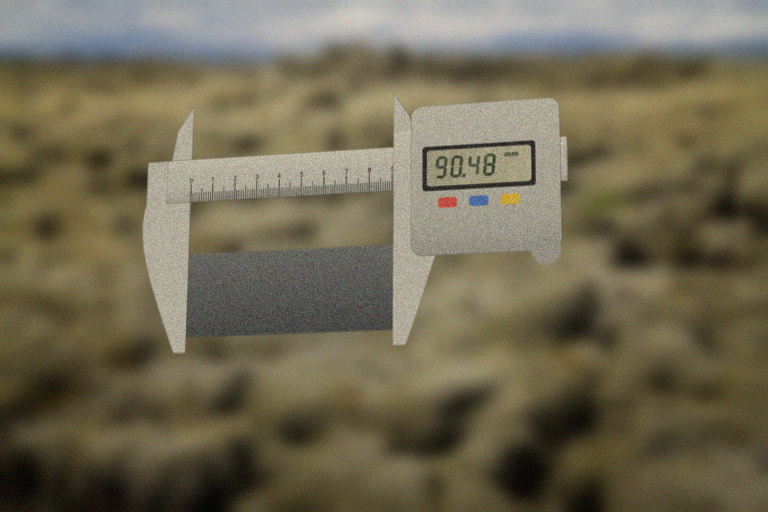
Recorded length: 90.48 mm
